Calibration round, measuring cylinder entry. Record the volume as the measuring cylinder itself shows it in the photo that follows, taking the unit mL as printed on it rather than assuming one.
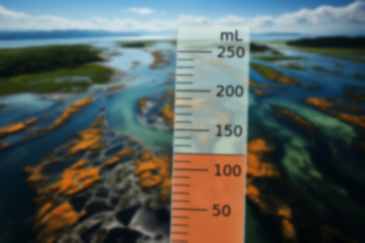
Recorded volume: 120 mL
